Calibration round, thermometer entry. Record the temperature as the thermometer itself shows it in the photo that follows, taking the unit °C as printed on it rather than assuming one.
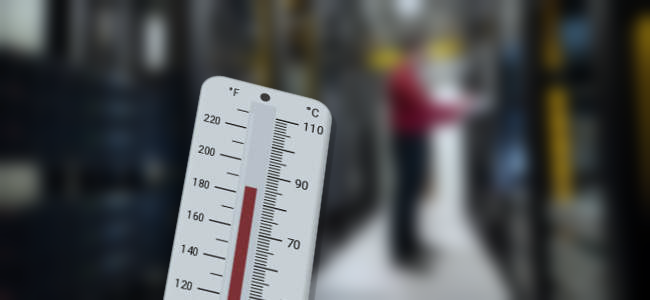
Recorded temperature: 85 °C
